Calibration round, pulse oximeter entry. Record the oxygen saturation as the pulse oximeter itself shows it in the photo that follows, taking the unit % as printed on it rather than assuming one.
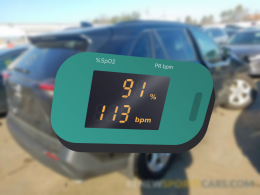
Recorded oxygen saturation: 91 %
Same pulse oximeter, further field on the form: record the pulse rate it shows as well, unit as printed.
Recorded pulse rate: 113 bpm
